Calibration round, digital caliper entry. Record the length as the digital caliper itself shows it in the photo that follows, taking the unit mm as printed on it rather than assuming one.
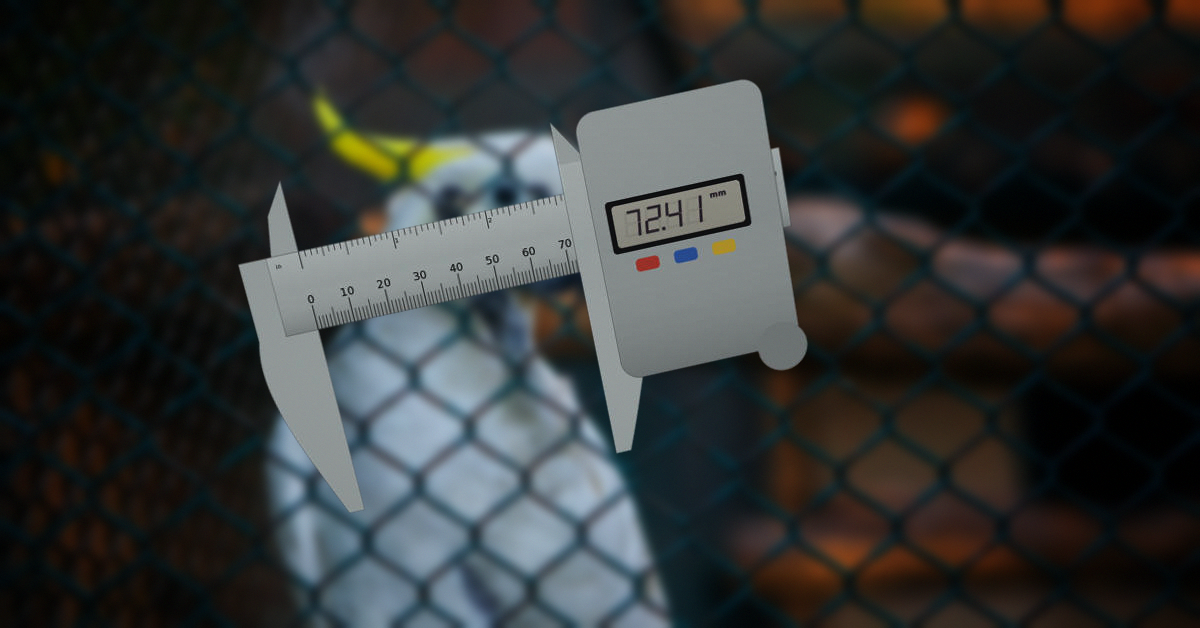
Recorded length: 72.41 mm
